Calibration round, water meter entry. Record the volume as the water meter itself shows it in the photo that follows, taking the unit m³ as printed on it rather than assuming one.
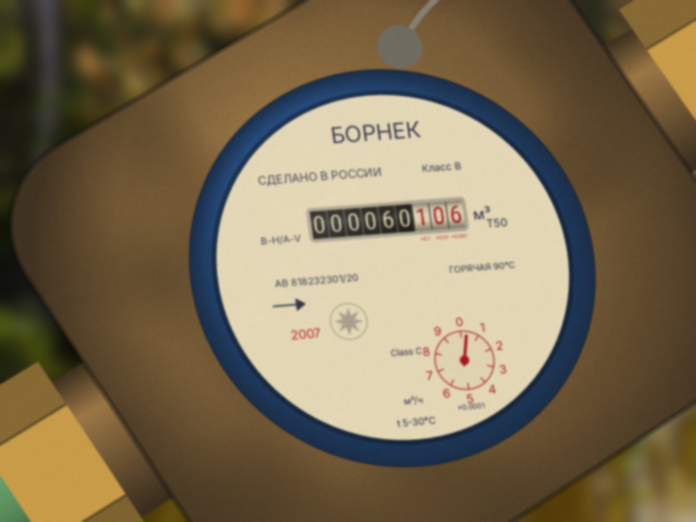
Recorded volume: 60.1060 m³
